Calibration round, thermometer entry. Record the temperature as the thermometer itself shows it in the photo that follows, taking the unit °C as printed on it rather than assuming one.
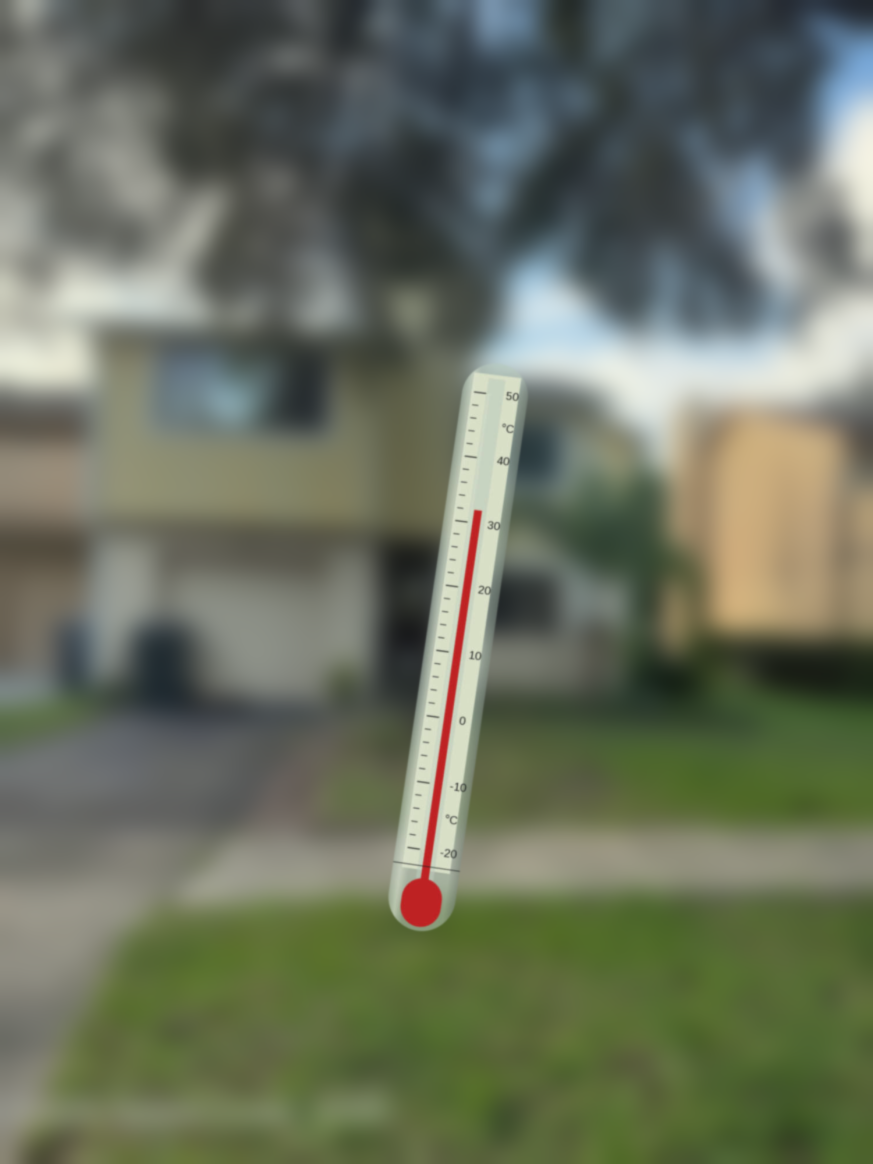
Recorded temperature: 32 °C
